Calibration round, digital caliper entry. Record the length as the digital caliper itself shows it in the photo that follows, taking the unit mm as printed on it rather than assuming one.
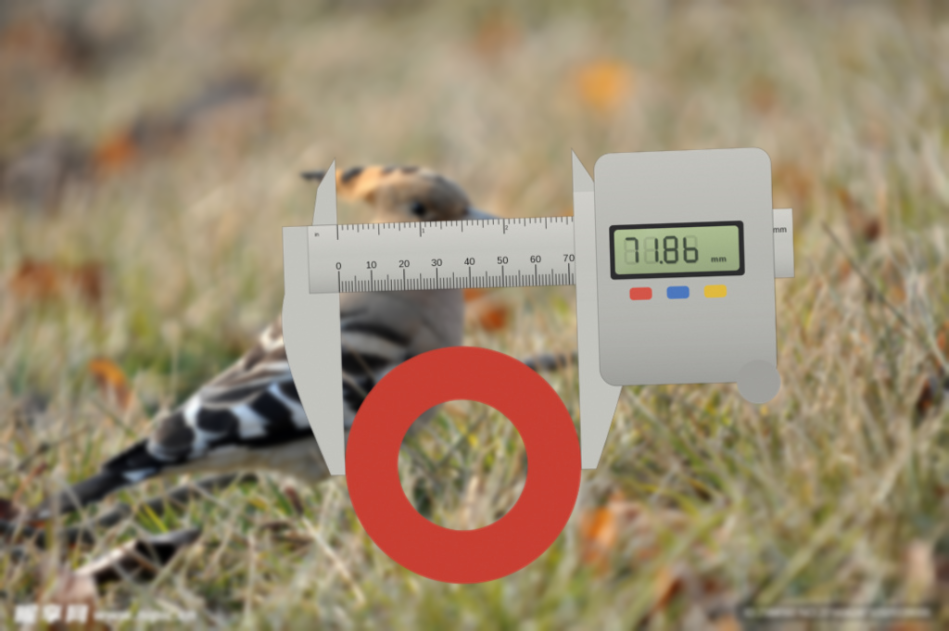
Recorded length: 71.86 mm
